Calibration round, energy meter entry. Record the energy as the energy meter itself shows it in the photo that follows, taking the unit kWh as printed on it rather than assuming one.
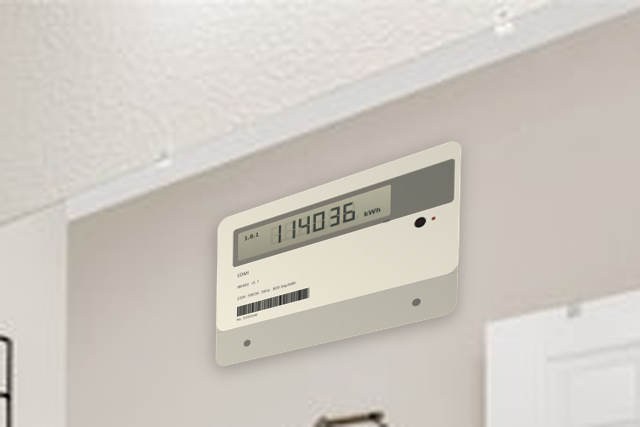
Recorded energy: 114036 kWh
